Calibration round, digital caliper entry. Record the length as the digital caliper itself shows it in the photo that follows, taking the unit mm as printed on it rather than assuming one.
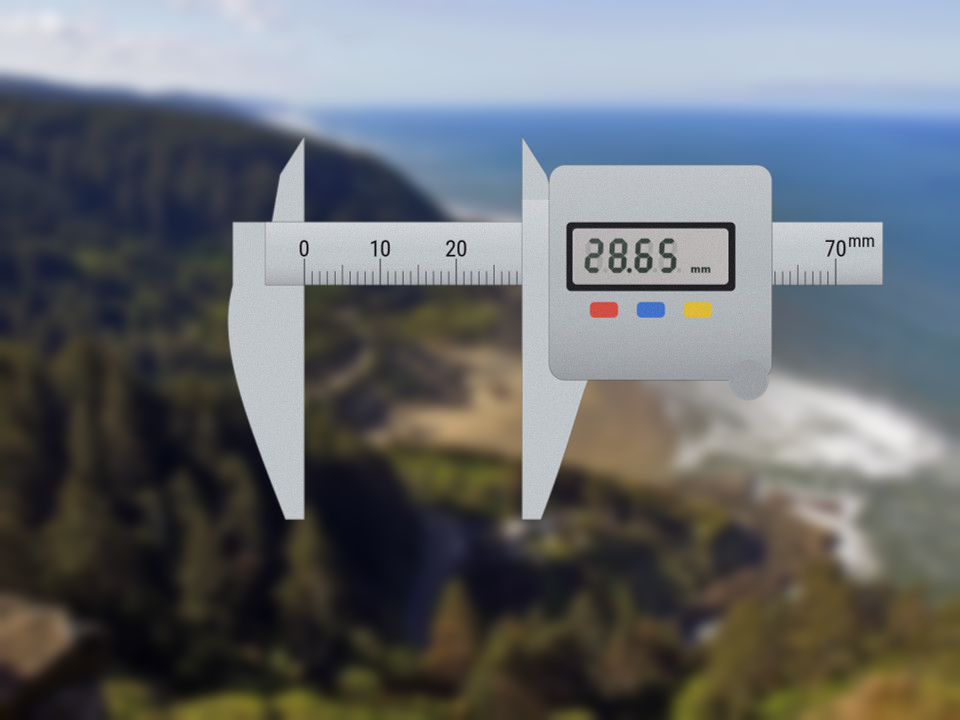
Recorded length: 28.65 mm
